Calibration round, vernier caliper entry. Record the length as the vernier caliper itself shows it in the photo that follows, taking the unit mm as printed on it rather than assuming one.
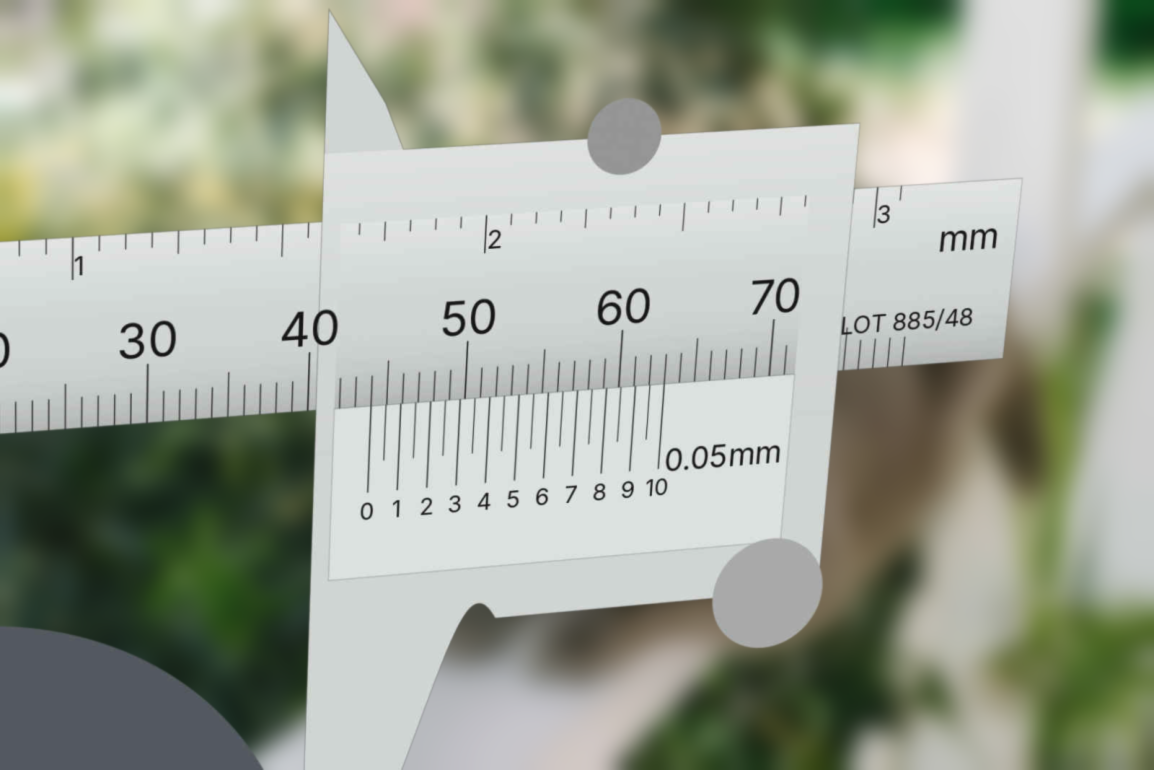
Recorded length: 44.0 mm
